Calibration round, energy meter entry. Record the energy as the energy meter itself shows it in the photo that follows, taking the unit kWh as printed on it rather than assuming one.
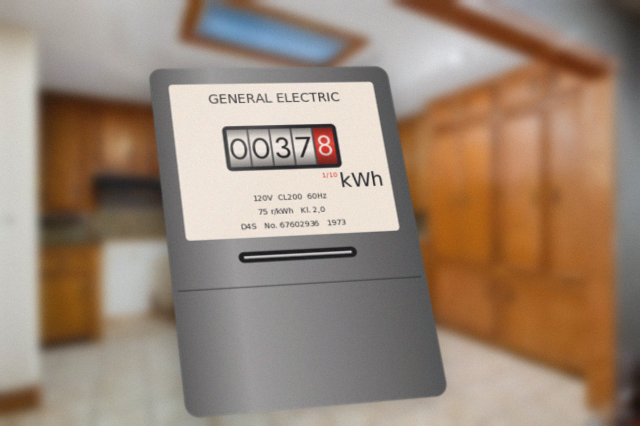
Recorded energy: 37.8 kWh
